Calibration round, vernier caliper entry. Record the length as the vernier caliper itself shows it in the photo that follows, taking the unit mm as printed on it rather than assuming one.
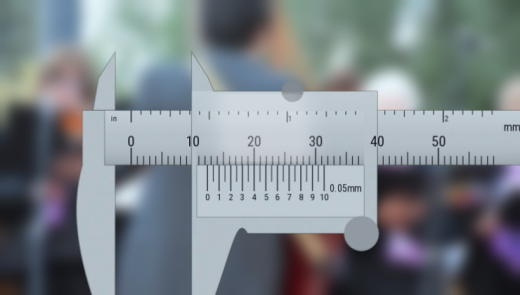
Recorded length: 12.4 mm
